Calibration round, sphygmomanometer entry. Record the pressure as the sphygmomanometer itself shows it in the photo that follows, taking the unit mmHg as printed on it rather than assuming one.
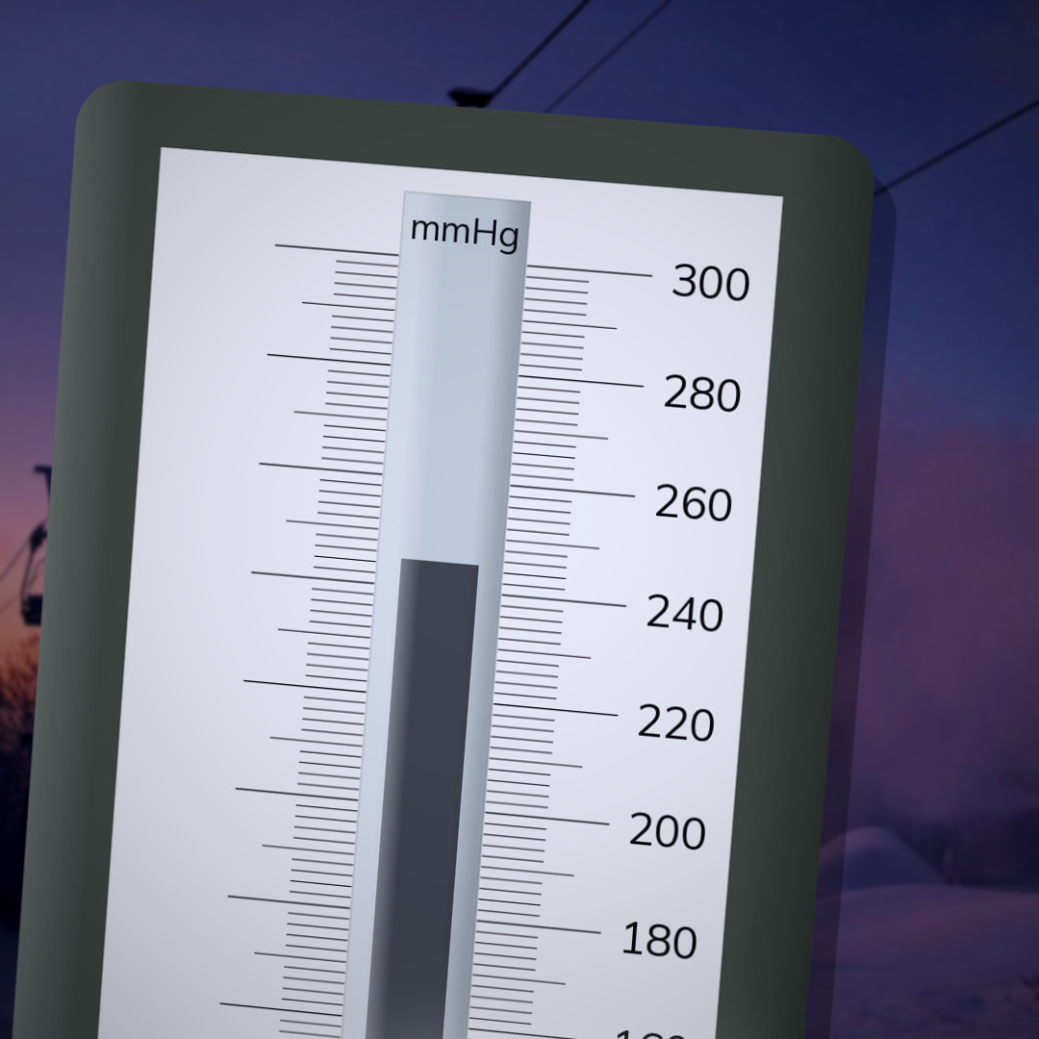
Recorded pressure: 245 mmHg
